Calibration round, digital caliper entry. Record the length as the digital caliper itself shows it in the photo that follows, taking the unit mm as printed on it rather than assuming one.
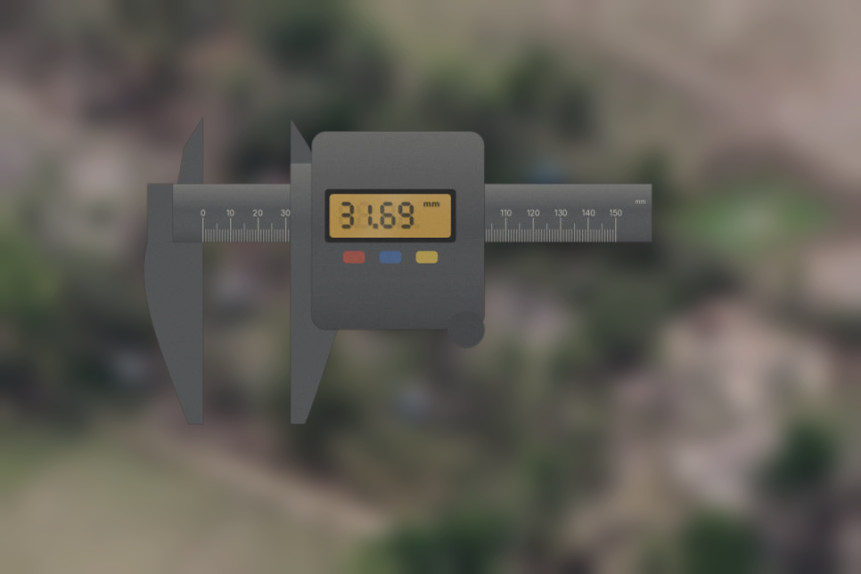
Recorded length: 31.69 mm
